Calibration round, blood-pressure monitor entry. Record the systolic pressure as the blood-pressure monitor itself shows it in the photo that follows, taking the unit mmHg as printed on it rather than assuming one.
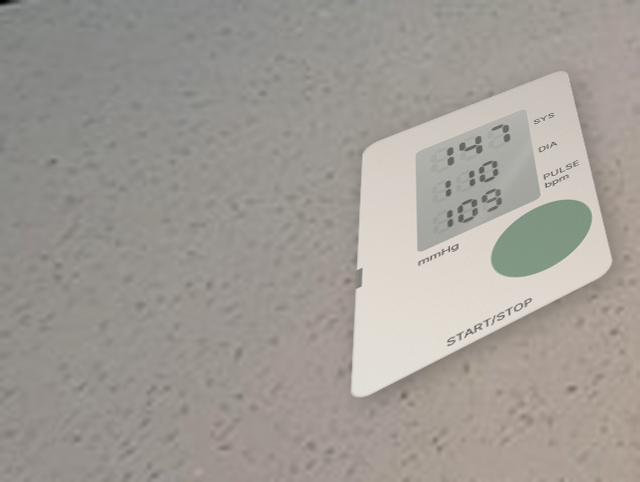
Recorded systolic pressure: 147 mmHg
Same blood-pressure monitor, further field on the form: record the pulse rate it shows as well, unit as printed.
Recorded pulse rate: 109 bpm
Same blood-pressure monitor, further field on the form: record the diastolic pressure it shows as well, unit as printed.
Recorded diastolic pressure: 110 mmHg
